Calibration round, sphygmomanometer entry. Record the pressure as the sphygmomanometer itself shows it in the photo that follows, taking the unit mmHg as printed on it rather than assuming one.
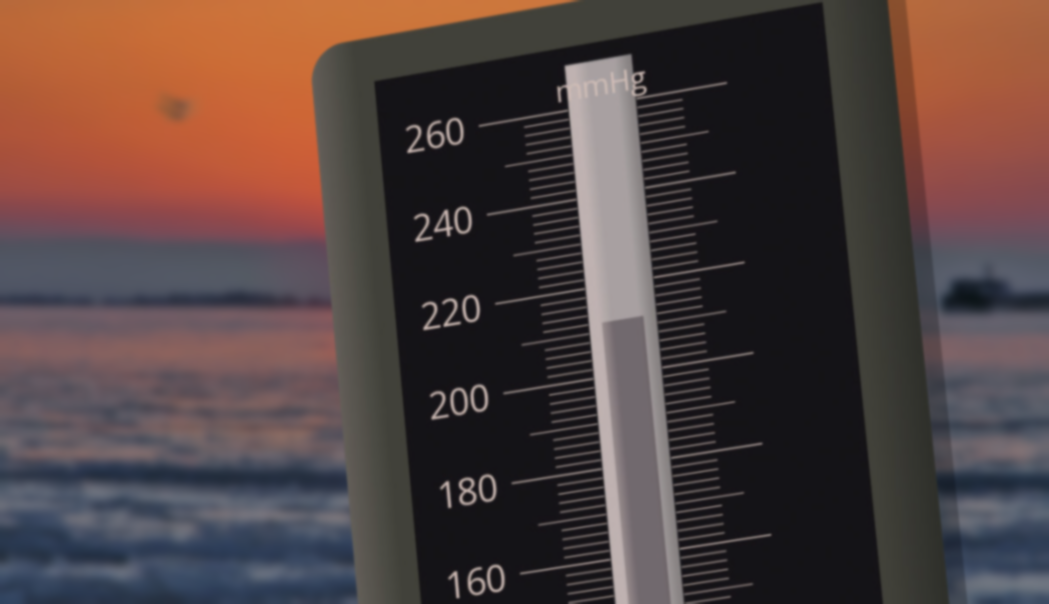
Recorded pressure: 212 mmHg
